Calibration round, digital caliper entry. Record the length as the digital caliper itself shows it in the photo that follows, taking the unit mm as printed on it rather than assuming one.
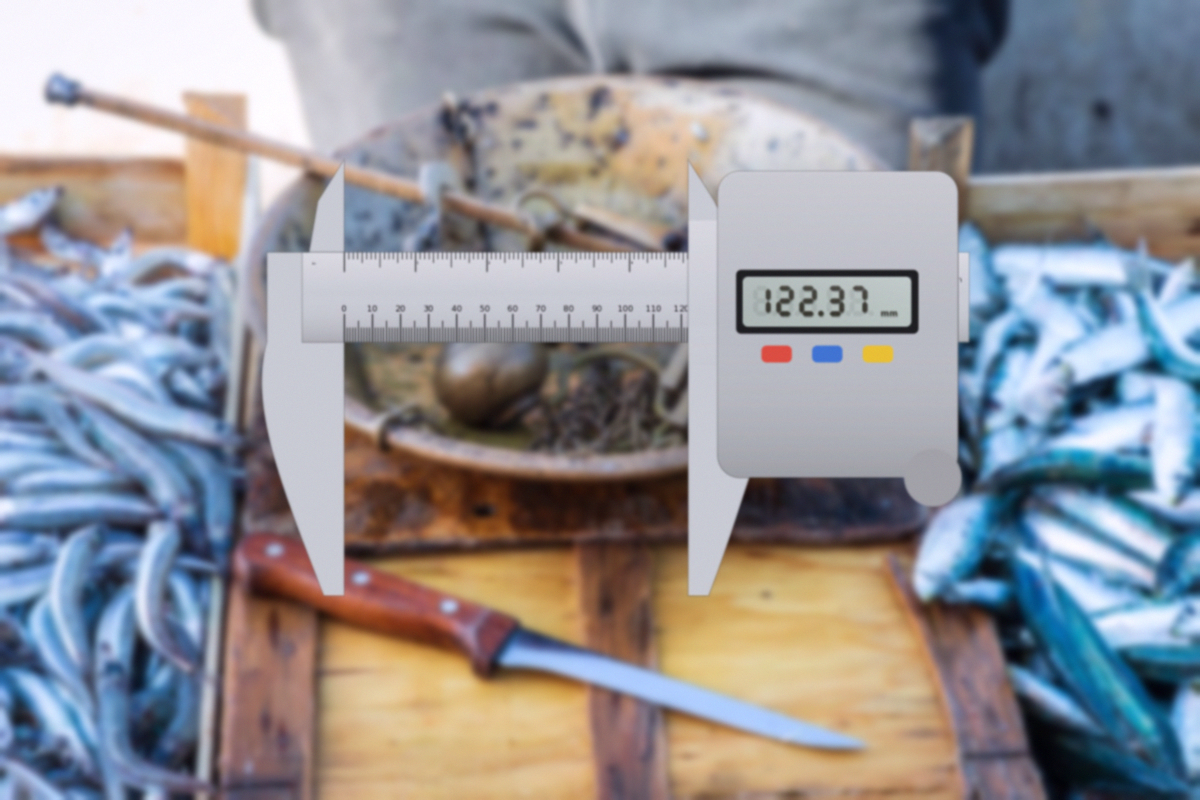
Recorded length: 122.37 mm
